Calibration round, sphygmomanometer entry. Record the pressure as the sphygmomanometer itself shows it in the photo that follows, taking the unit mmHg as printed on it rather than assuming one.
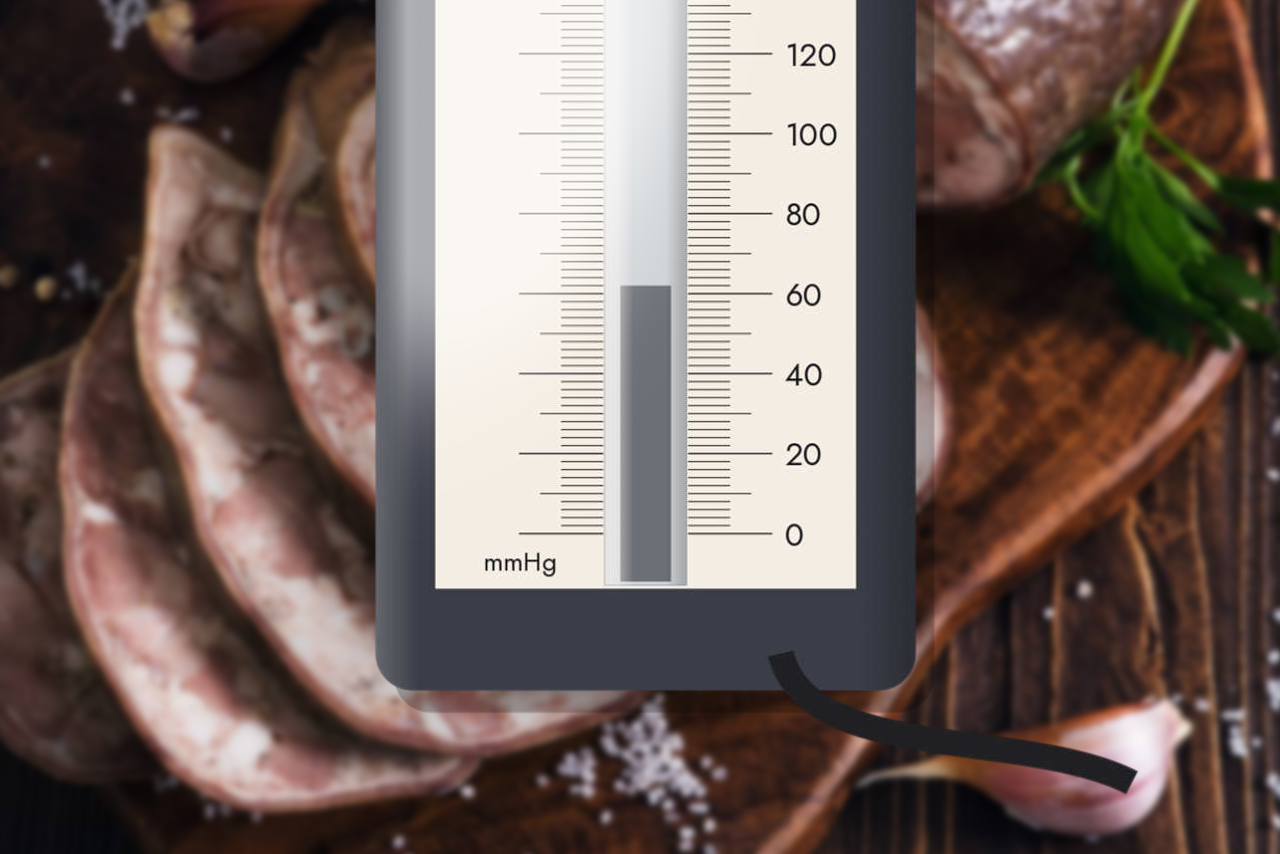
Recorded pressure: 62 mmHg
